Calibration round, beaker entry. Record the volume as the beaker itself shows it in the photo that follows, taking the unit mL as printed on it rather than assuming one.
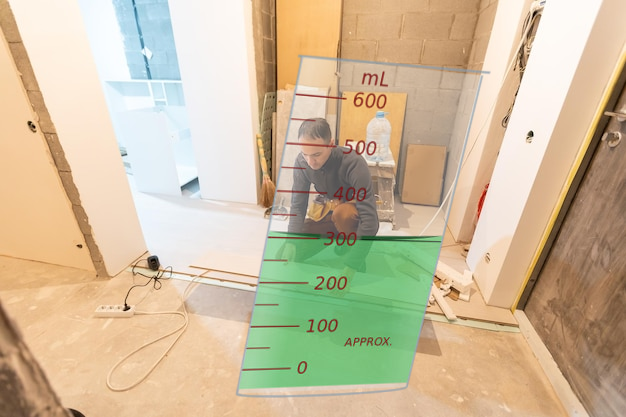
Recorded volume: 300 mL
